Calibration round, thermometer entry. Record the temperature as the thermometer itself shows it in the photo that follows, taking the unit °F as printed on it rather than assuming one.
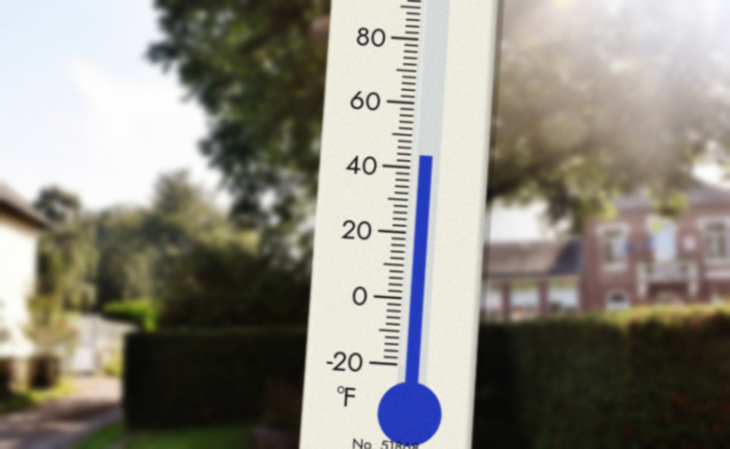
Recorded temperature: 44 °F
